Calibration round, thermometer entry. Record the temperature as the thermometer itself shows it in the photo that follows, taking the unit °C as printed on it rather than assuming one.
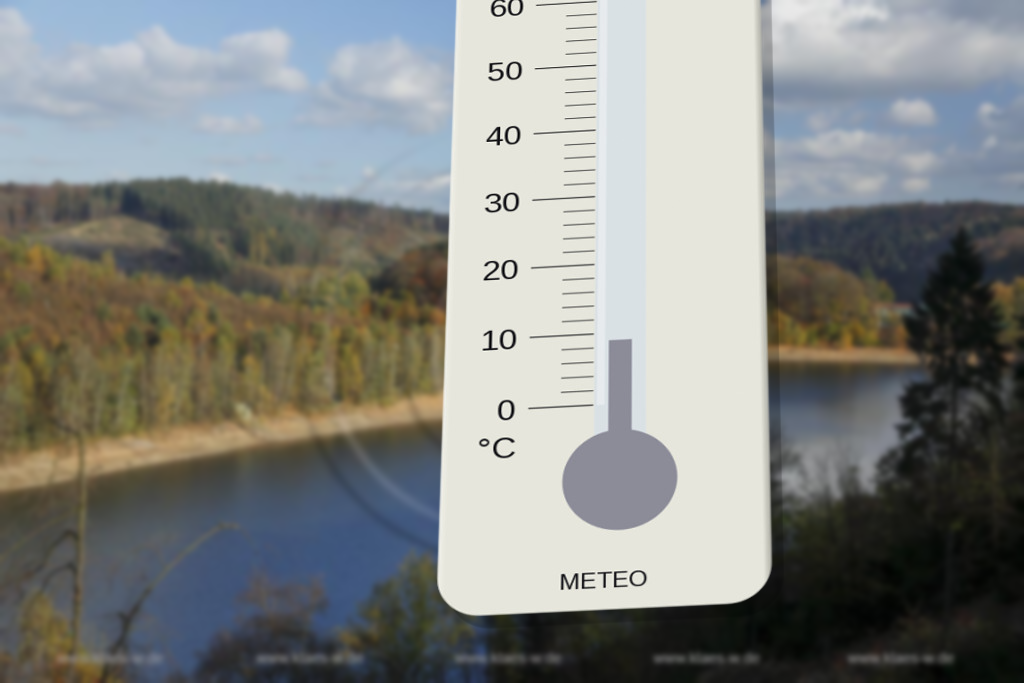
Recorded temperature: 9 °C
